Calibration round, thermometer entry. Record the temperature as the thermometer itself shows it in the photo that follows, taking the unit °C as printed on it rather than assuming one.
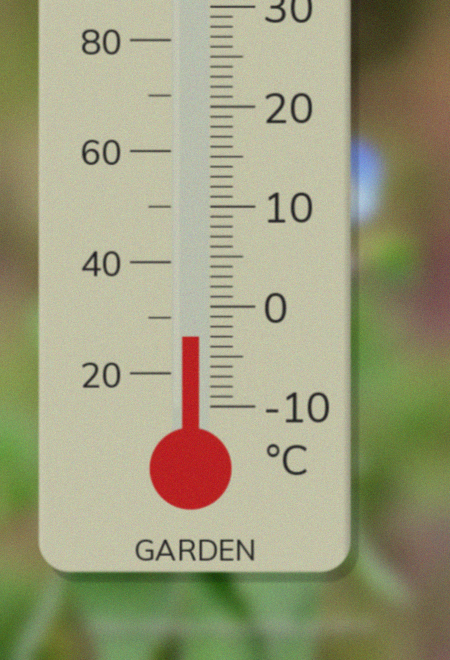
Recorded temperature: -3 °C
